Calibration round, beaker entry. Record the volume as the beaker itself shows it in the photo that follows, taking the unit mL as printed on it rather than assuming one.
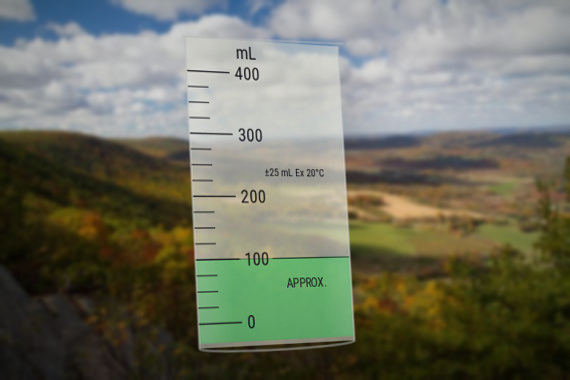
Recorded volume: 100 mL
